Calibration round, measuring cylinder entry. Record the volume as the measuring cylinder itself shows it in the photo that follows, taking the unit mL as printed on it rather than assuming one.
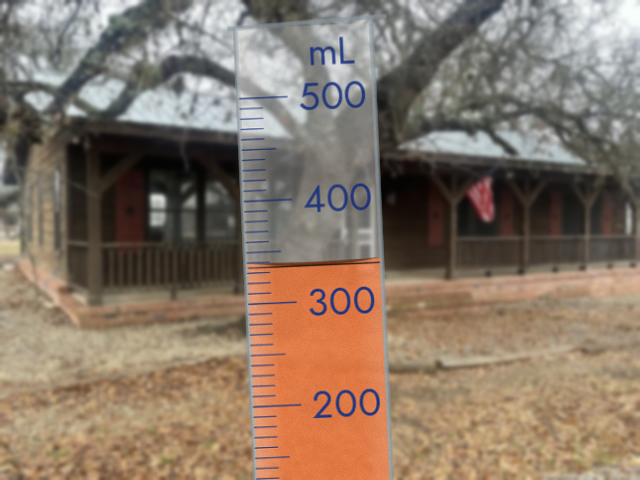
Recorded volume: 335 mL
